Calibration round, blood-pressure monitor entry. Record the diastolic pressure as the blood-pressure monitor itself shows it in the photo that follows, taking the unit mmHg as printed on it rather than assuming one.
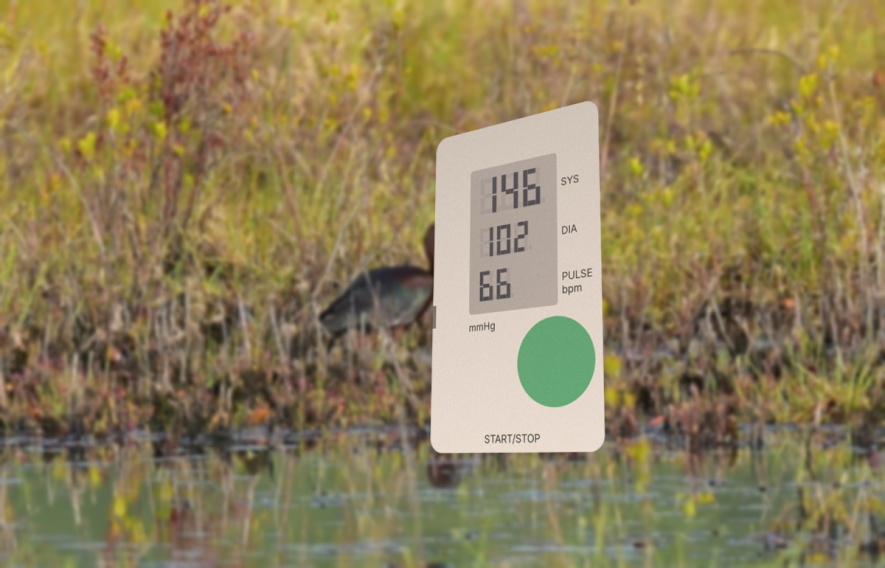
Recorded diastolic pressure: 102 mmHg
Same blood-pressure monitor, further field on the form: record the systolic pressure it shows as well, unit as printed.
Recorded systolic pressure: 146 mmHg
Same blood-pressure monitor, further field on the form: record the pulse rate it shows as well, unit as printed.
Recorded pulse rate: 66 bpm
